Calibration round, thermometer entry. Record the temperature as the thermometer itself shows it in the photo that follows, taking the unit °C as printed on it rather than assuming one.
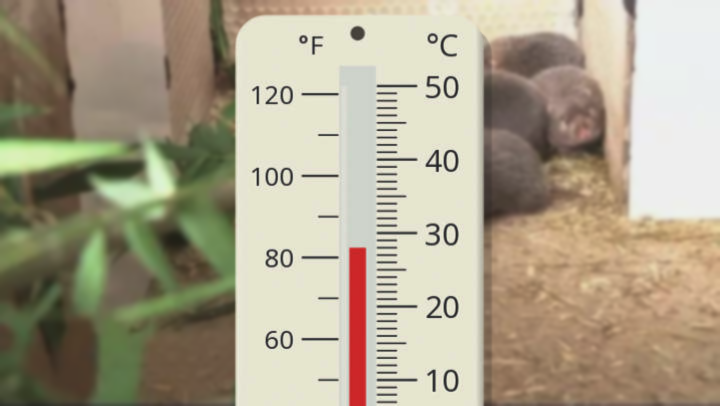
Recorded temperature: 28 °C
